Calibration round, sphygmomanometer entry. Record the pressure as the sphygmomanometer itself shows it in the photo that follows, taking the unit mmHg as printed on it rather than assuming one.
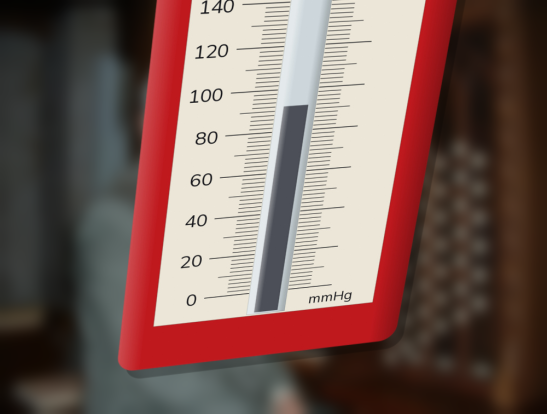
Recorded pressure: 92 mmHg
